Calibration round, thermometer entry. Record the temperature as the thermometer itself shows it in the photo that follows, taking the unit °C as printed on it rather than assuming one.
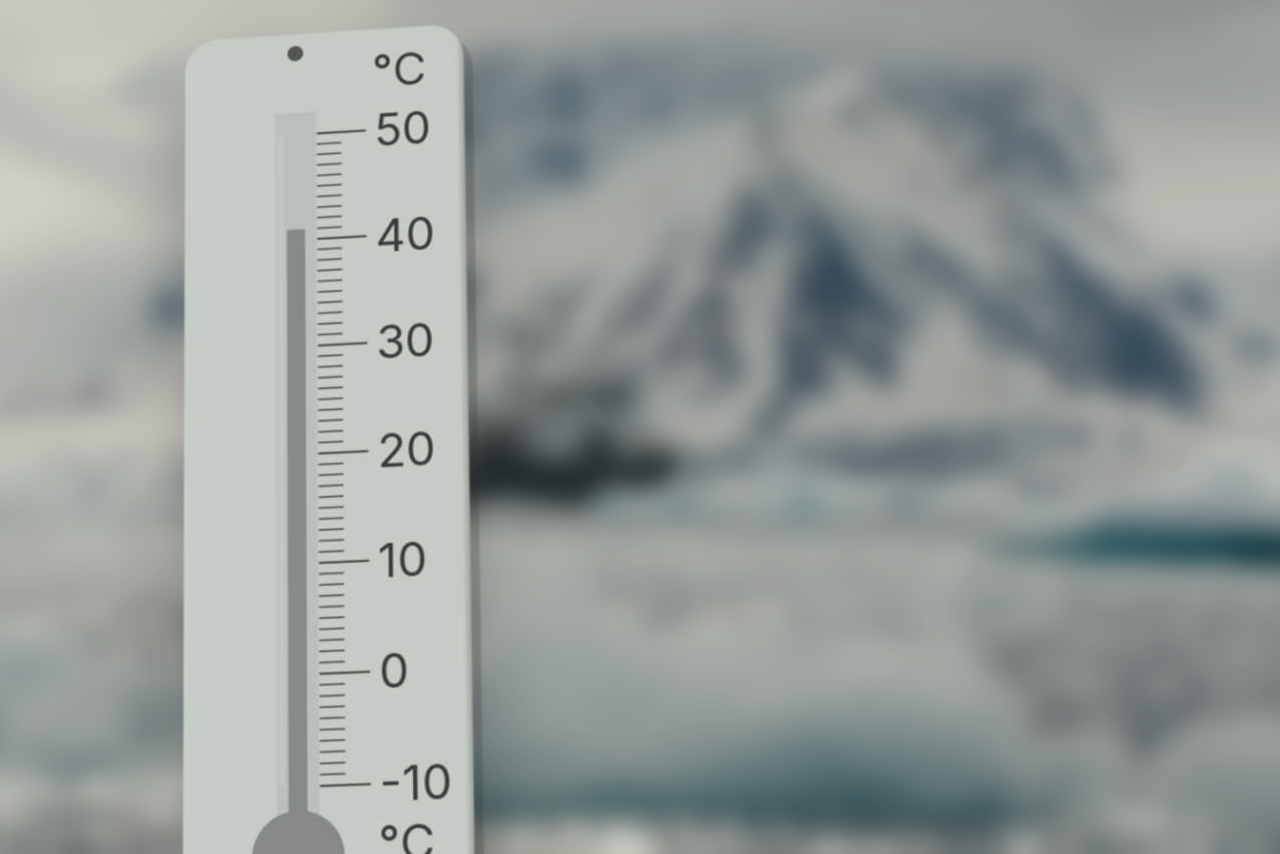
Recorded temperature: 41 °C
